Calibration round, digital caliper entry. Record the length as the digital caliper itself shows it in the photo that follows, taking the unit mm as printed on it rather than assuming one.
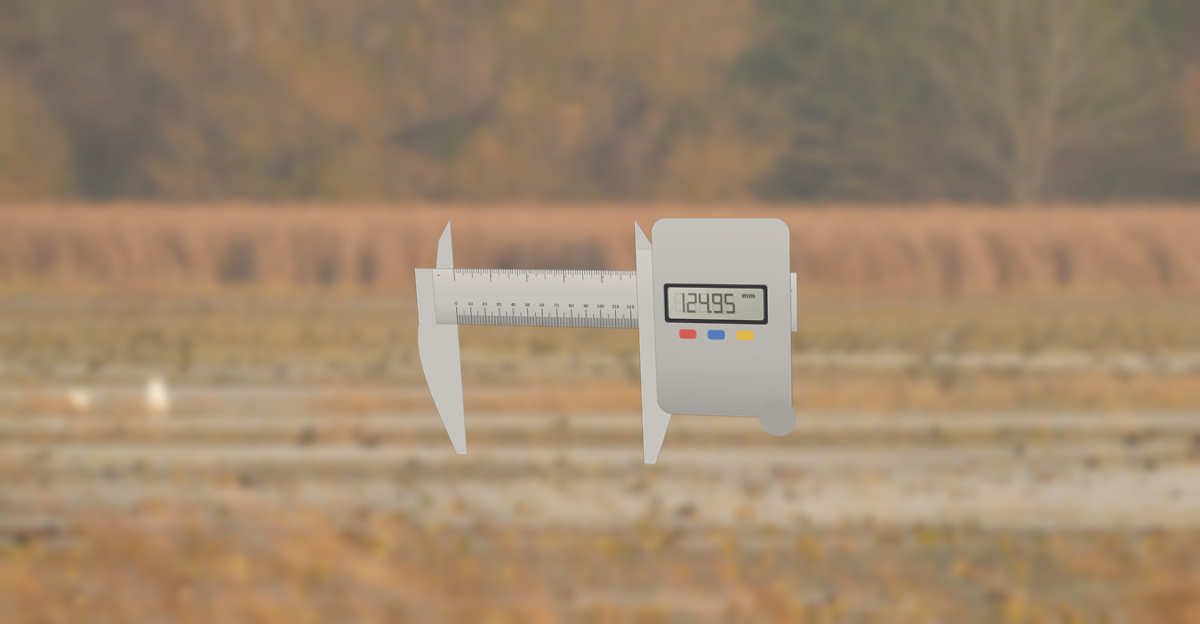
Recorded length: 124.95 mm
